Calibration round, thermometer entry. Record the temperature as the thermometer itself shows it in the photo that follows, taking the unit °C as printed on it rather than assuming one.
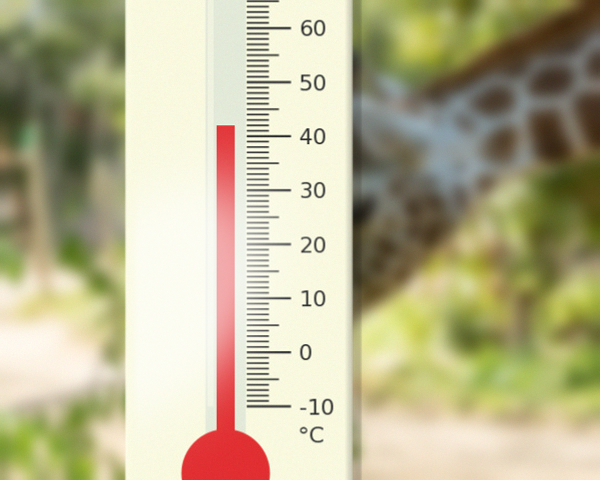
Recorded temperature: 42 °C
